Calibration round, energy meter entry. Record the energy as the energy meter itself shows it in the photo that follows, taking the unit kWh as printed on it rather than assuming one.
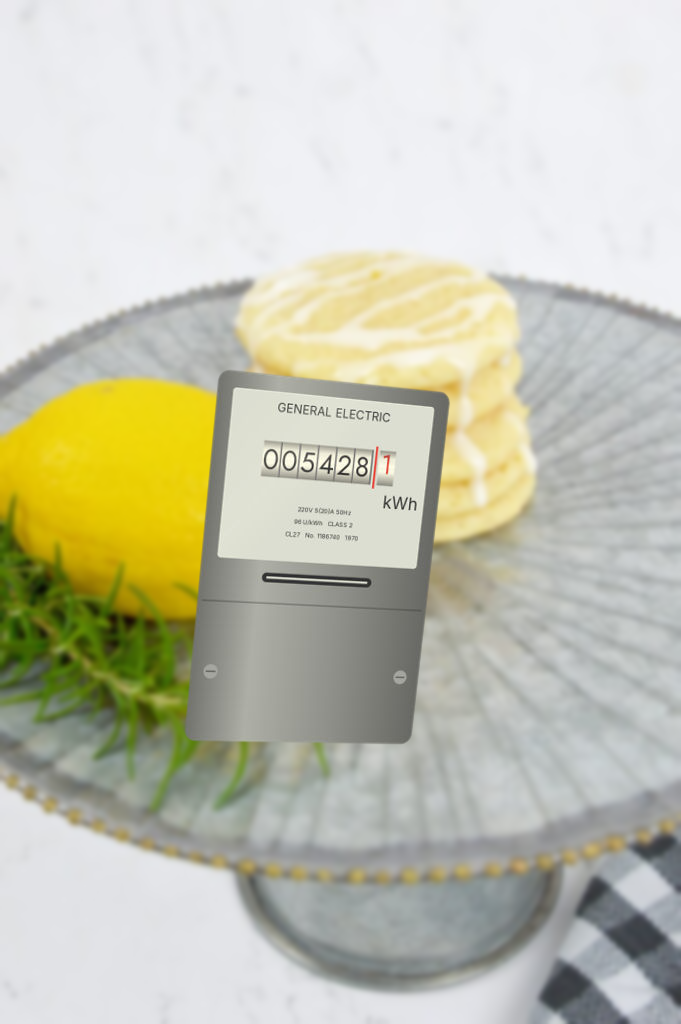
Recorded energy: 5428.1 kWh
